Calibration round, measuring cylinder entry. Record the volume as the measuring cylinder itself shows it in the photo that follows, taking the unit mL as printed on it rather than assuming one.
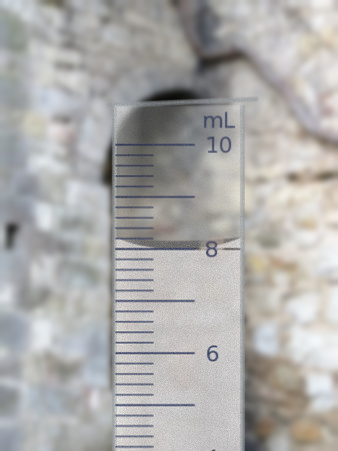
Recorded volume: 8 mL
